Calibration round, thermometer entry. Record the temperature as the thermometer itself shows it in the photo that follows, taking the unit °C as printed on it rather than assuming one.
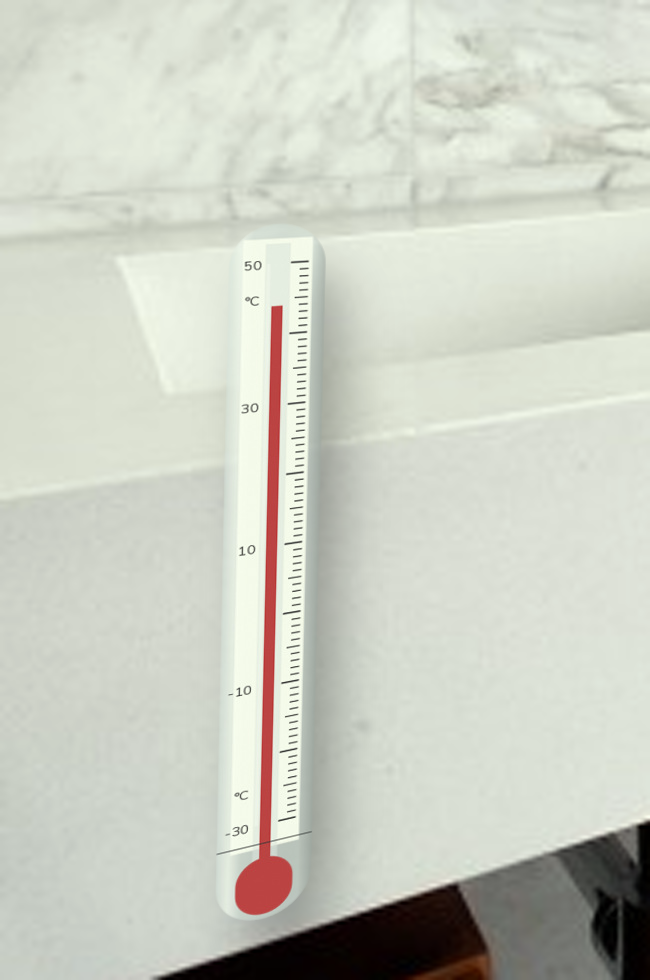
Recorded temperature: 44 °C
